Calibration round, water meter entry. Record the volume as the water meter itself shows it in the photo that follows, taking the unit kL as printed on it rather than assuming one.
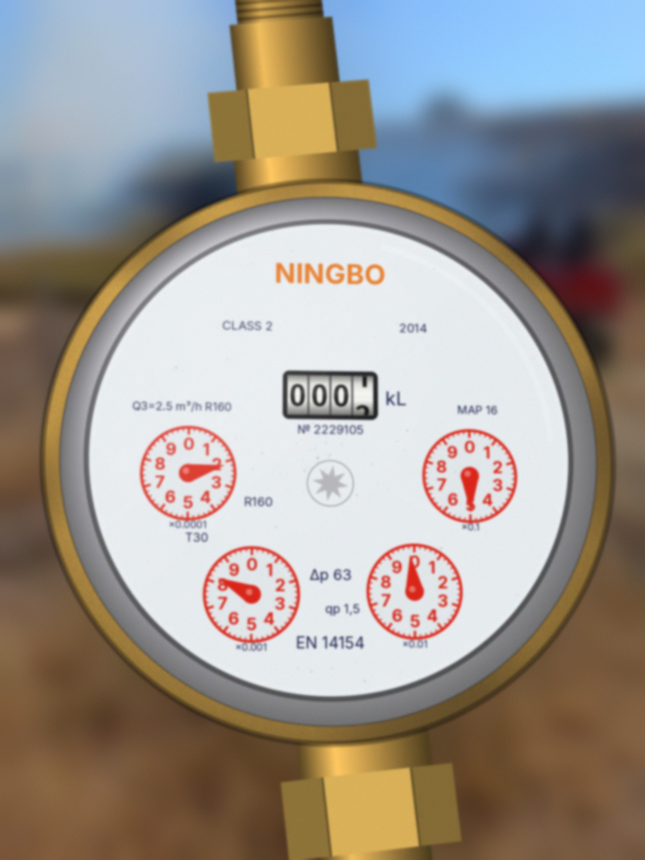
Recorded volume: 1.4982 kL
